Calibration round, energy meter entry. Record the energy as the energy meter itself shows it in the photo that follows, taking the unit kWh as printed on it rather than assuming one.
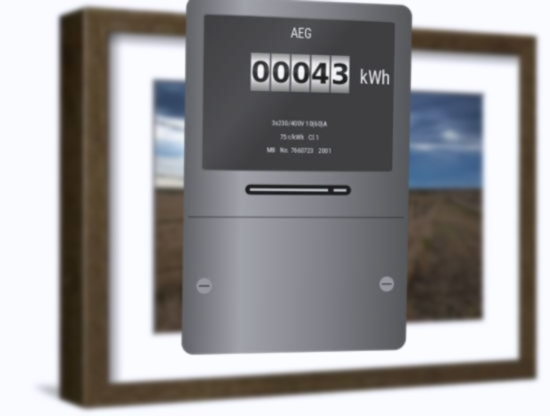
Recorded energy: 43 kWh
